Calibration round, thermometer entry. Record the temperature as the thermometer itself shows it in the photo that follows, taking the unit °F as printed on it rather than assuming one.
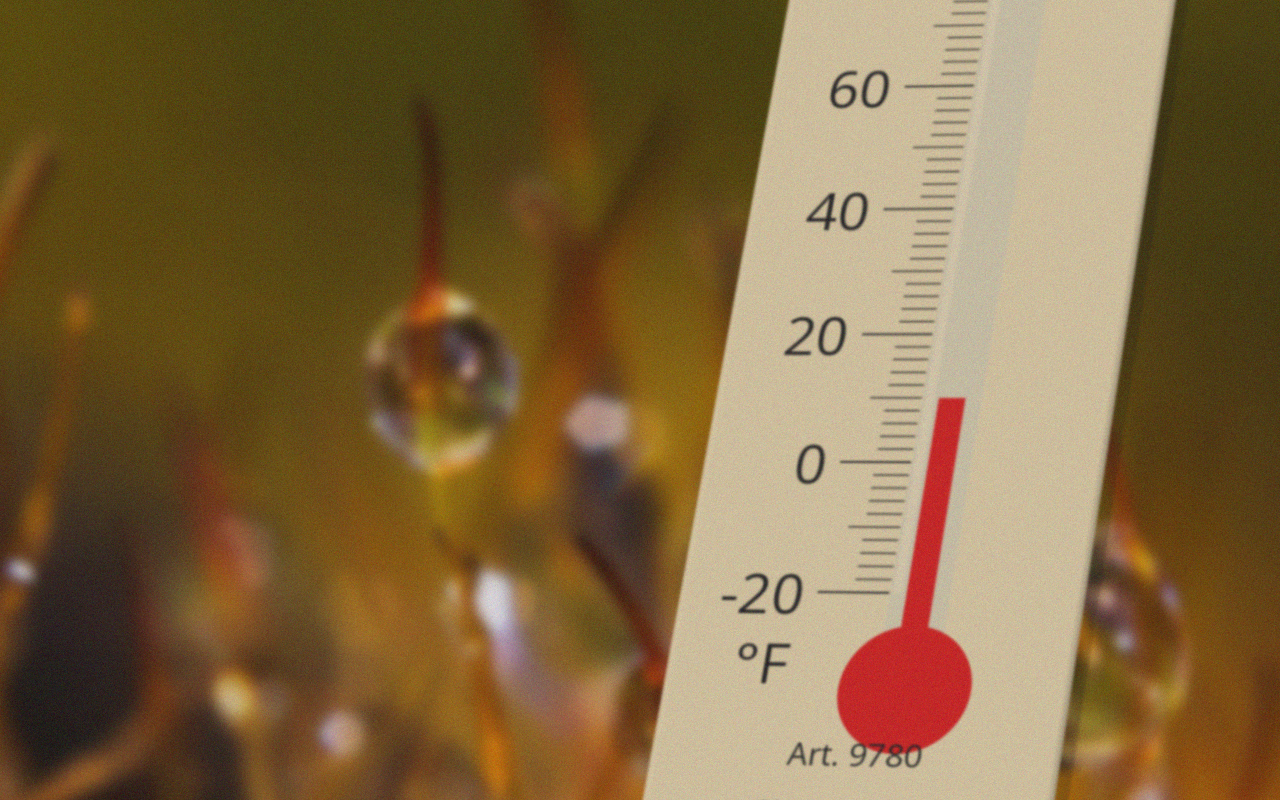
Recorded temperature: 10 °F
